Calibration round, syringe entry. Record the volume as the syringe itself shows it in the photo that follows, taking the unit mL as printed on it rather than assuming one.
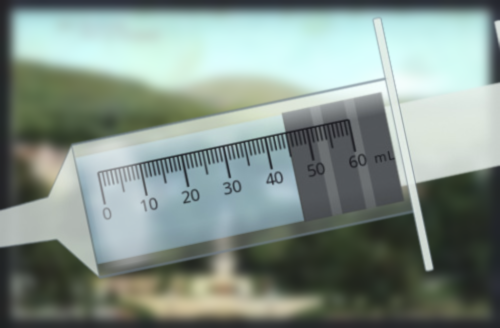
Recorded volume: 45 mL
